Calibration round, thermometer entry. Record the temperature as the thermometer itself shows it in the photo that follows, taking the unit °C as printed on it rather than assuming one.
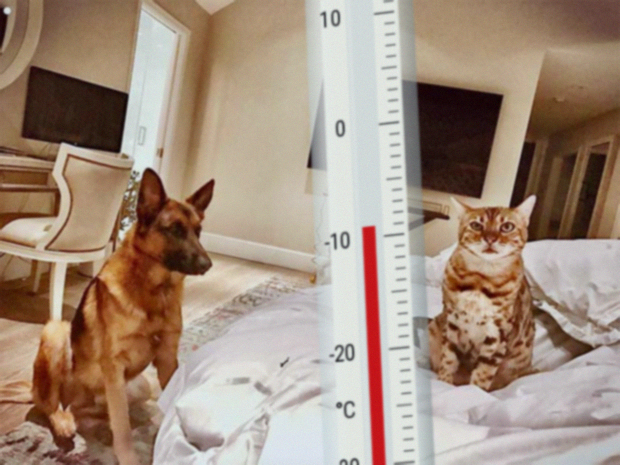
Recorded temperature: -9 °C
